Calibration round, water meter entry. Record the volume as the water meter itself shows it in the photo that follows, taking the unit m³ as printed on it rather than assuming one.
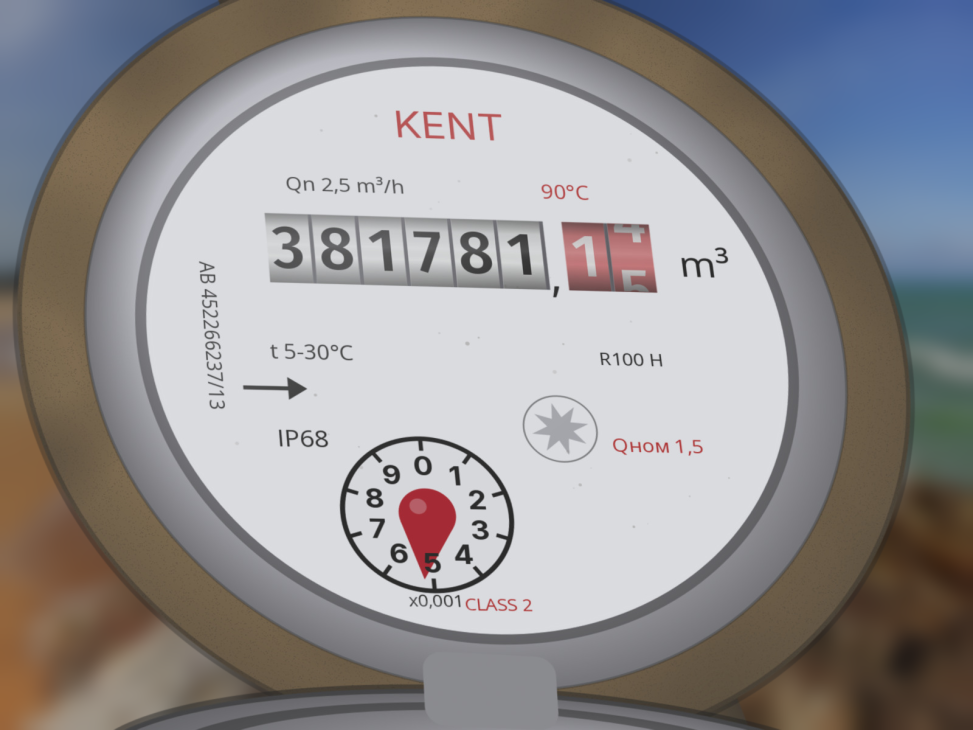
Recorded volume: 381781.145 m³
